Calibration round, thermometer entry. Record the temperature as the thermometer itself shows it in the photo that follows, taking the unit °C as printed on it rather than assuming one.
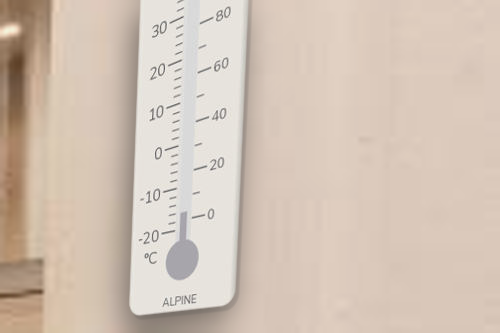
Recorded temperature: -16 °C
